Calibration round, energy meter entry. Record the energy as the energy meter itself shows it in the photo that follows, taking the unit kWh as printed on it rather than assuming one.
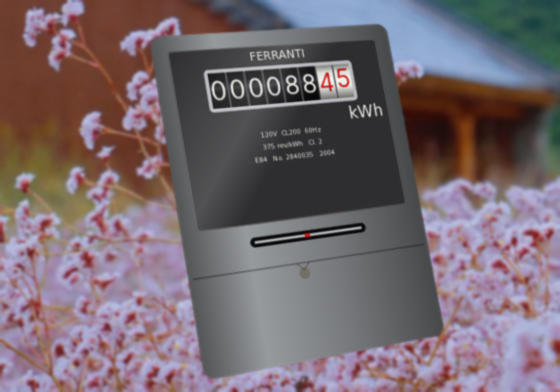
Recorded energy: 88.45 kWh
